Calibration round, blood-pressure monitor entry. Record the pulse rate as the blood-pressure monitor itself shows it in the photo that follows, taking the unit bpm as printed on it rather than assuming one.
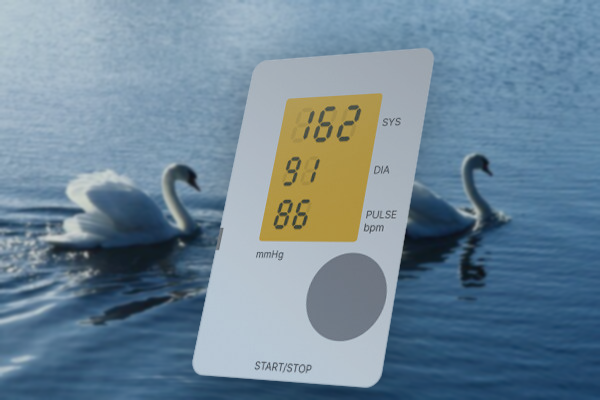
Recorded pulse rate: 86 bpm
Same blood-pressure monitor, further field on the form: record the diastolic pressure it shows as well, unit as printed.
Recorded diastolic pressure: 91 mmHg
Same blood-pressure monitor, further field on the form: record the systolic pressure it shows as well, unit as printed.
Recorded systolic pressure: 162 mmHg
